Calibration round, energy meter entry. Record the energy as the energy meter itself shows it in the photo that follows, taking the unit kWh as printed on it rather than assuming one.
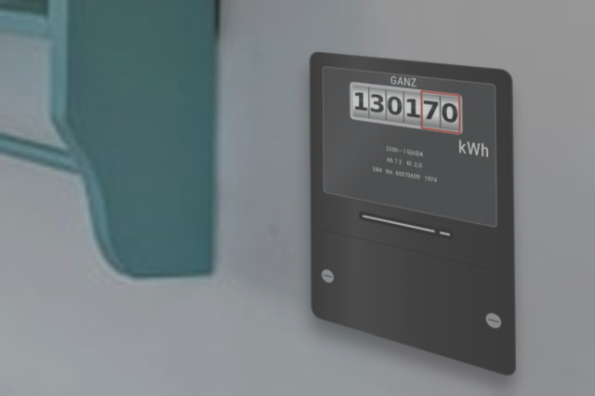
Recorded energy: 1301.70 kWh
